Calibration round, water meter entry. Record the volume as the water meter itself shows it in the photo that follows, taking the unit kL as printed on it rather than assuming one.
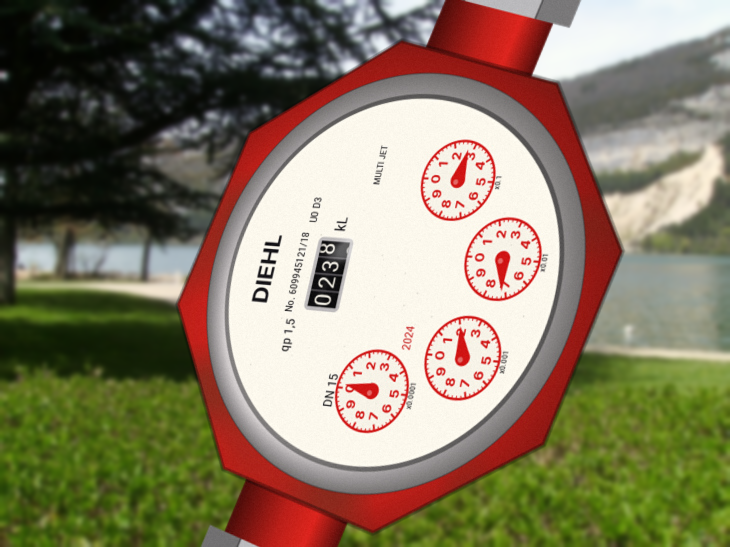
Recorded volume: 238.2720 kL
